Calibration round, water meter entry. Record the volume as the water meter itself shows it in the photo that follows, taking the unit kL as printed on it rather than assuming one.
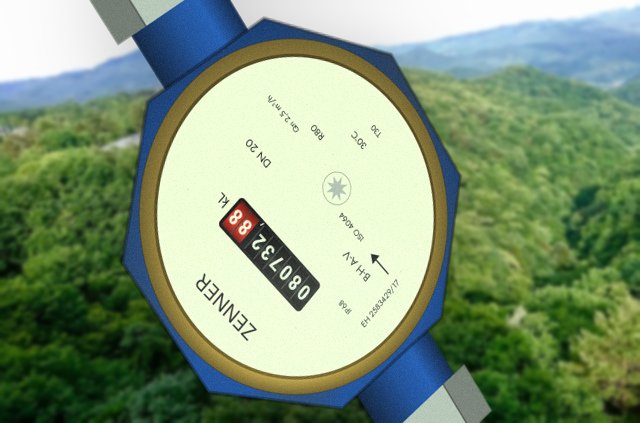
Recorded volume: 80732.88 kL
